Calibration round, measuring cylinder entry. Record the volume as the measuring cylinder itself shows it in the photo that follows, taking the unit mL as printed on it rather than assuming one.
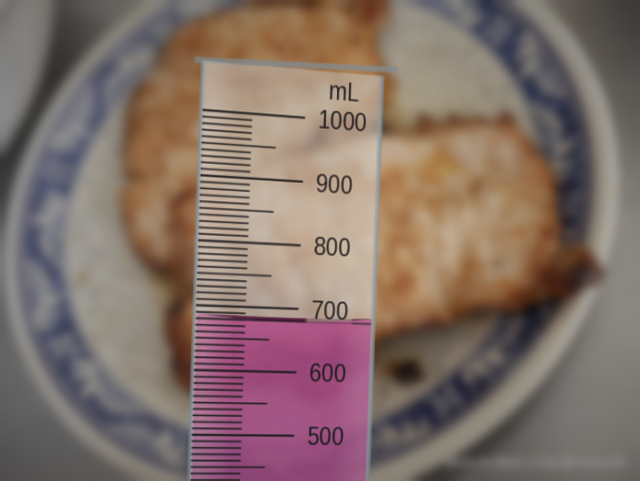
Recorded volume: 680 mL
